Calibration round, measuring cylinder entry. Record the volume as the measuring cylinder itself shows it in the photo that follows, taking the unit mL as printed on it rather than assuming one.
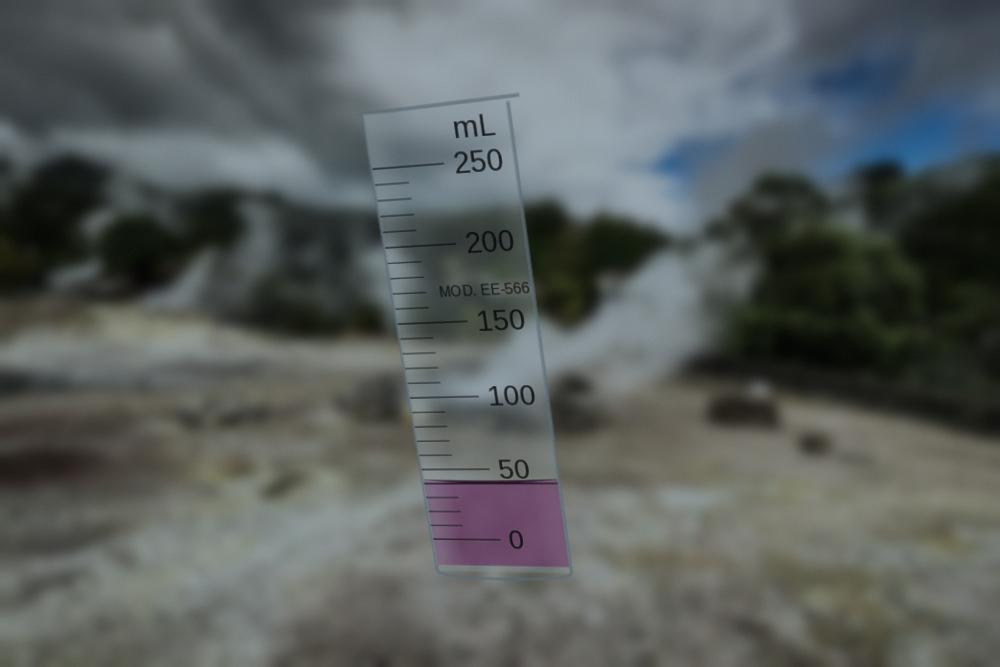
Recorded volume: 40 mL
